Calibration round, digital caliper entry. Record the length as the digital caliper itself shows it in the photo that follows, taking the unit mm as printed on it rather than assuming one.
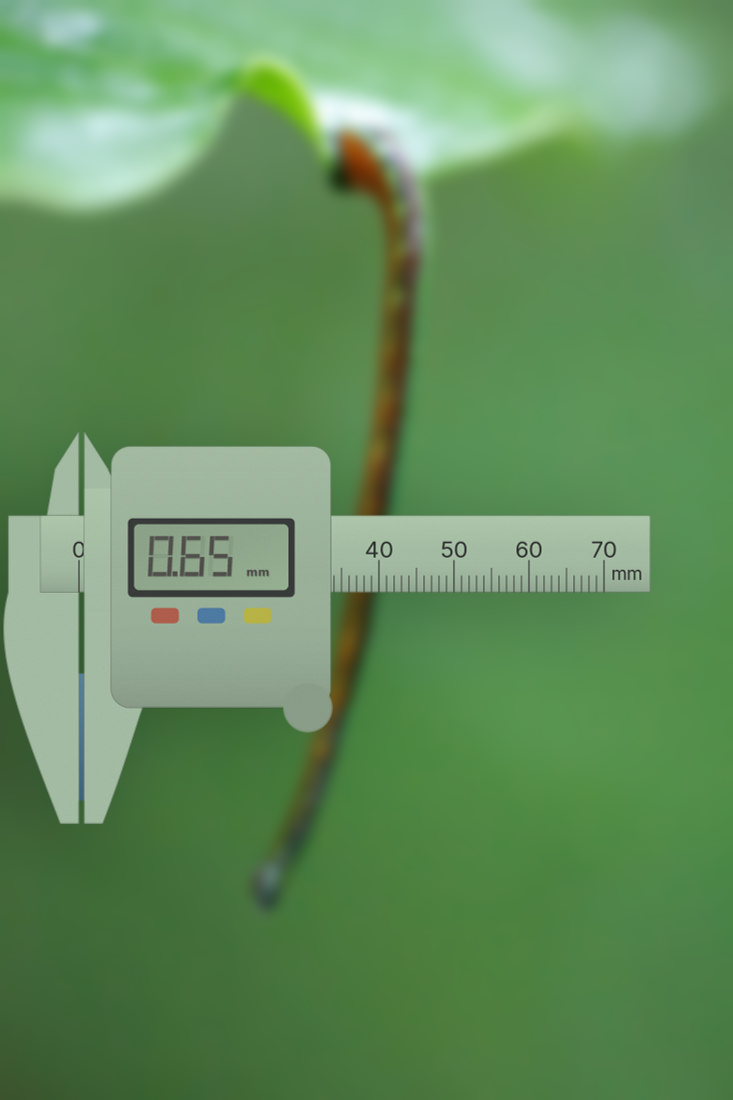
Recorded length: 0.65 mm
